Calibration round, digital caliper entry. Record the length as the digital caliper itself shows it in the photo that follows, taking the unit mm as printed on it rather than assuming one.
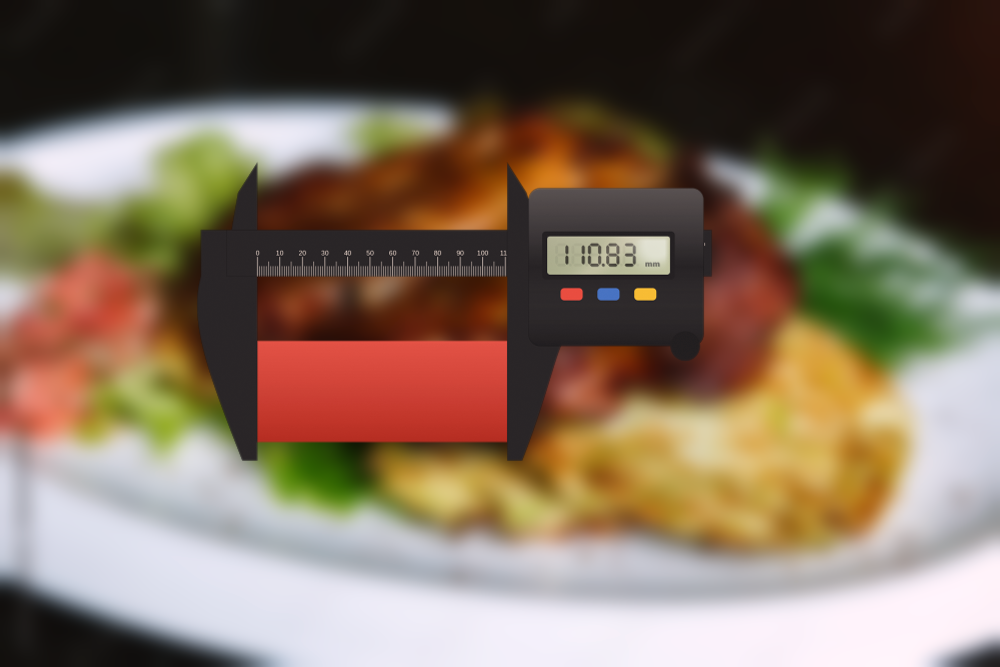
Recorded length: 110.83 mm
